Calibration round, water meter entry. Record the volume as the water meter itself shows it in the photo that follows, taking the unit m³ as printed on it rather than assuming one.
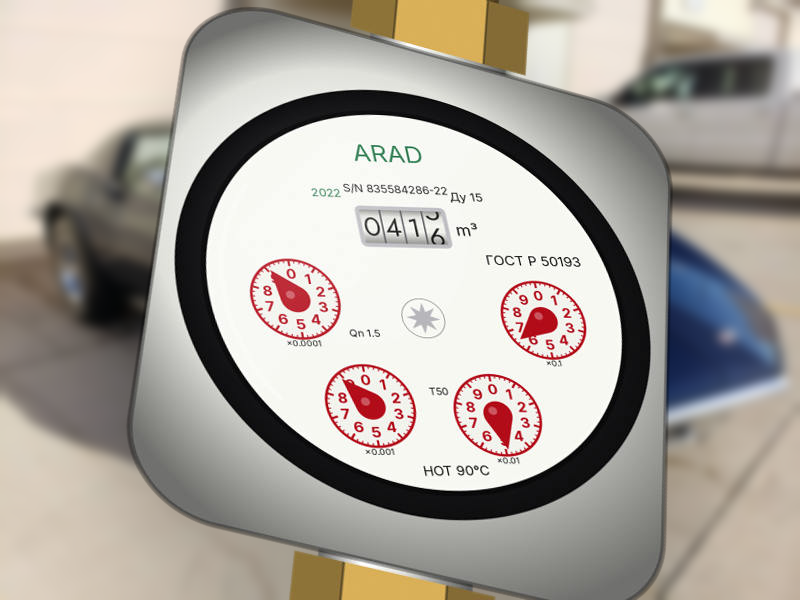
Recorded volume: 415.6489 m³
